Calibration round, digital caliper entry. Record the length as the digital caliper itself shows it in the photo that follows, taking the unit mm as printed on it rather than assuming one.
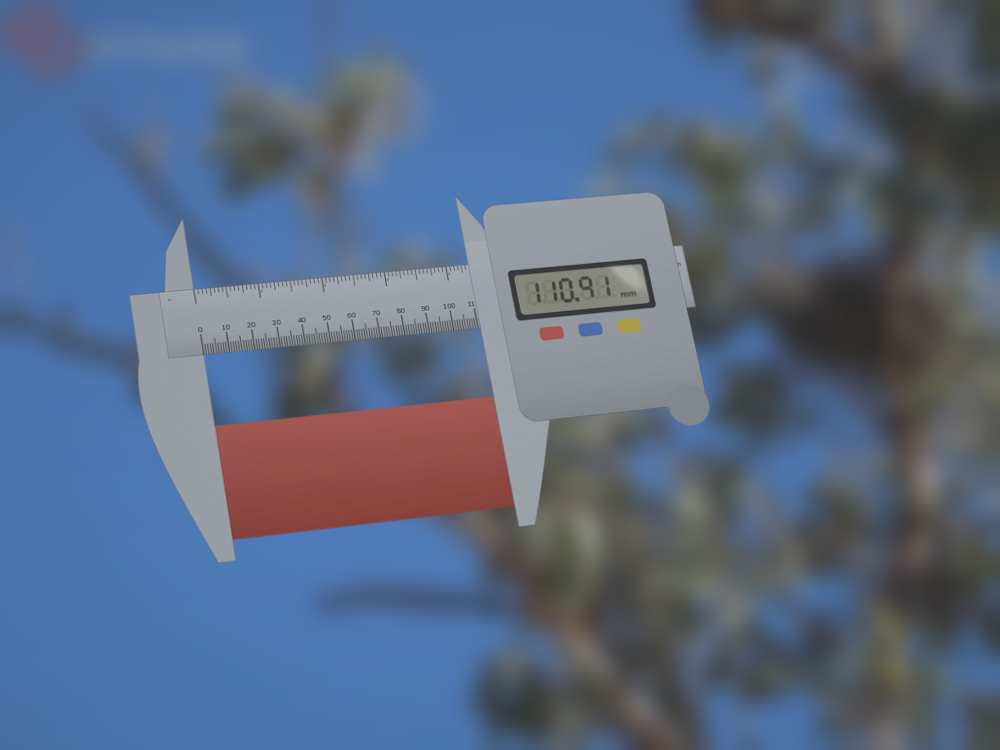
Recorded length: 110.91 mm
